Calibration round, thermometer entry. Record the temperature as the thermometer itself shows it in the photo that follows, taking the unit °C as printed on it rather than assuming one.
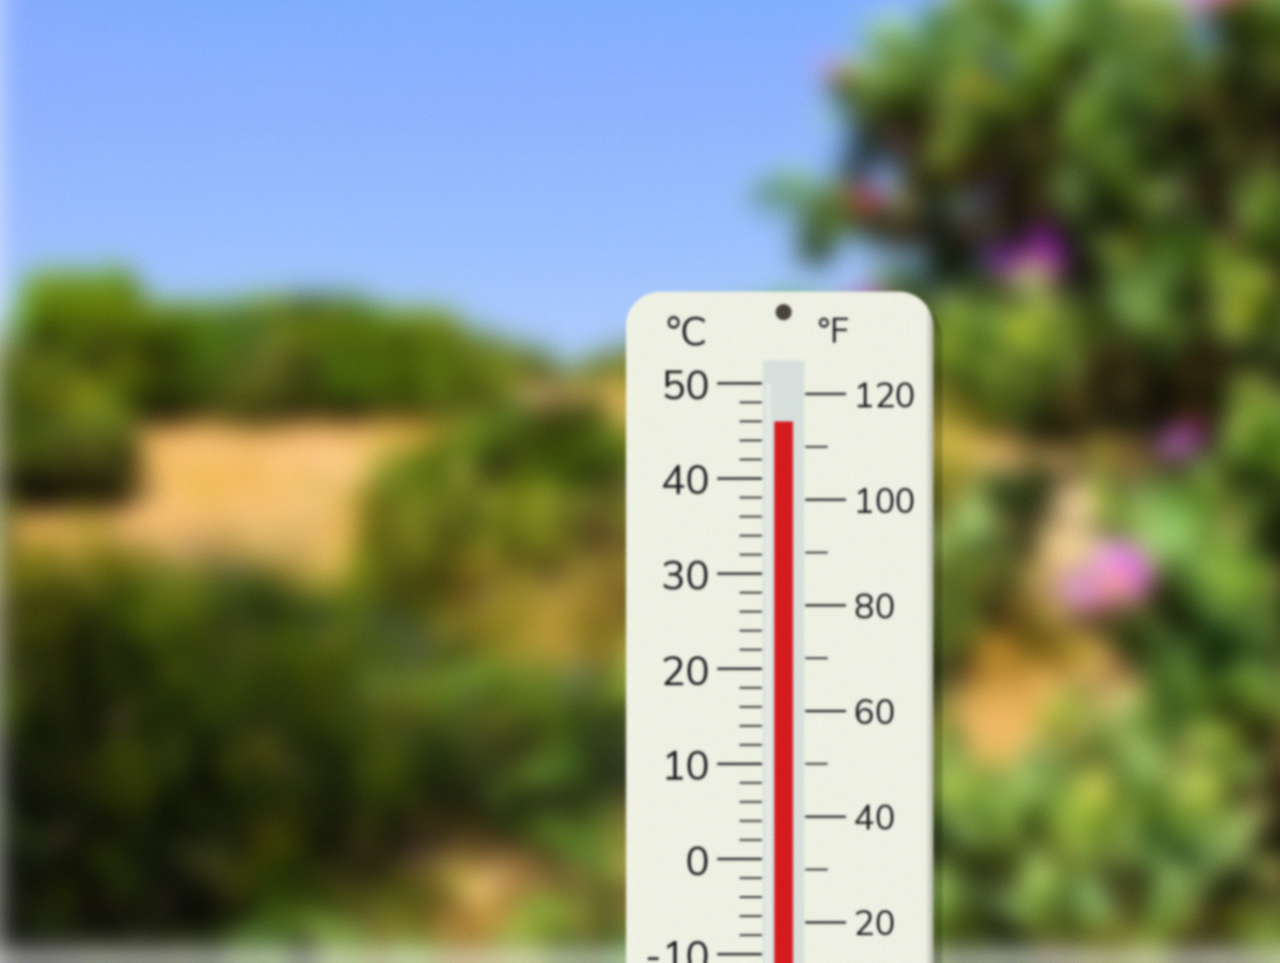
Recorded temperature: 46 °C
